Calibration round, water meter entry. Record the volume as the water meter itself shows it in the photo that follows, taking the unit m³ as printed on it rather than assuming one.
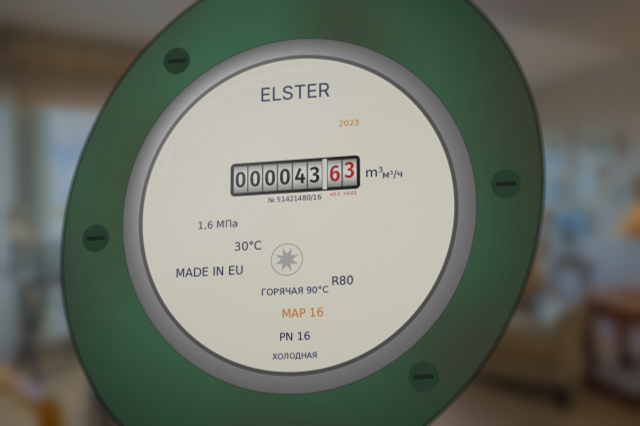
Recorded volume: 43.63 m³
